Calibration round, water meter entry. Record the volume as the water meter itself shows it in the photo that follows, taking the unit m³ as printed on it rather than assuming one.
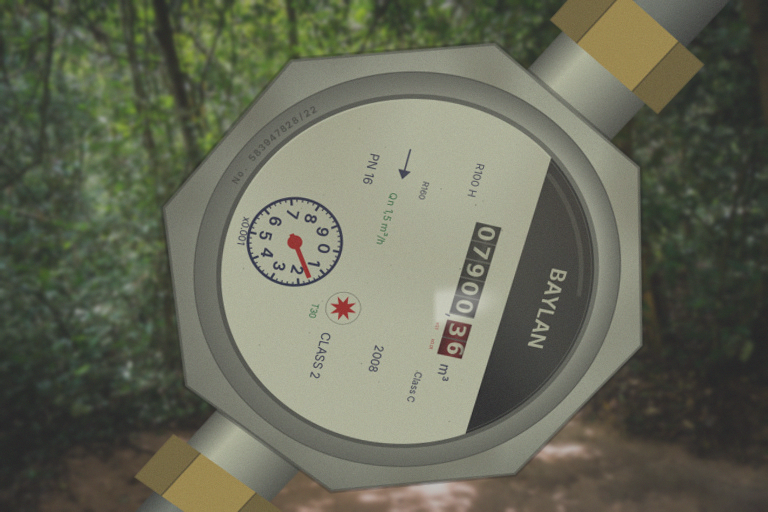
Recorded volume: 7900.361 m³
